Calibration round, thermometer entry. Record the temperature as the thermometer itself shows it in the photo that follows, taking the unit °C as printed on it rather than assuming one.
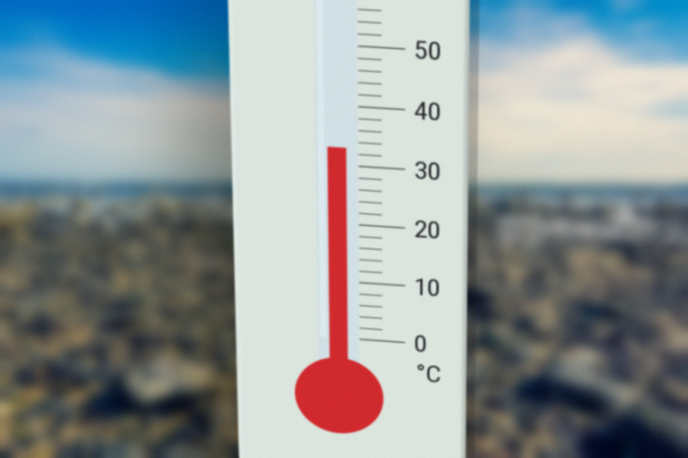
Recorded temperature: 33 °C
